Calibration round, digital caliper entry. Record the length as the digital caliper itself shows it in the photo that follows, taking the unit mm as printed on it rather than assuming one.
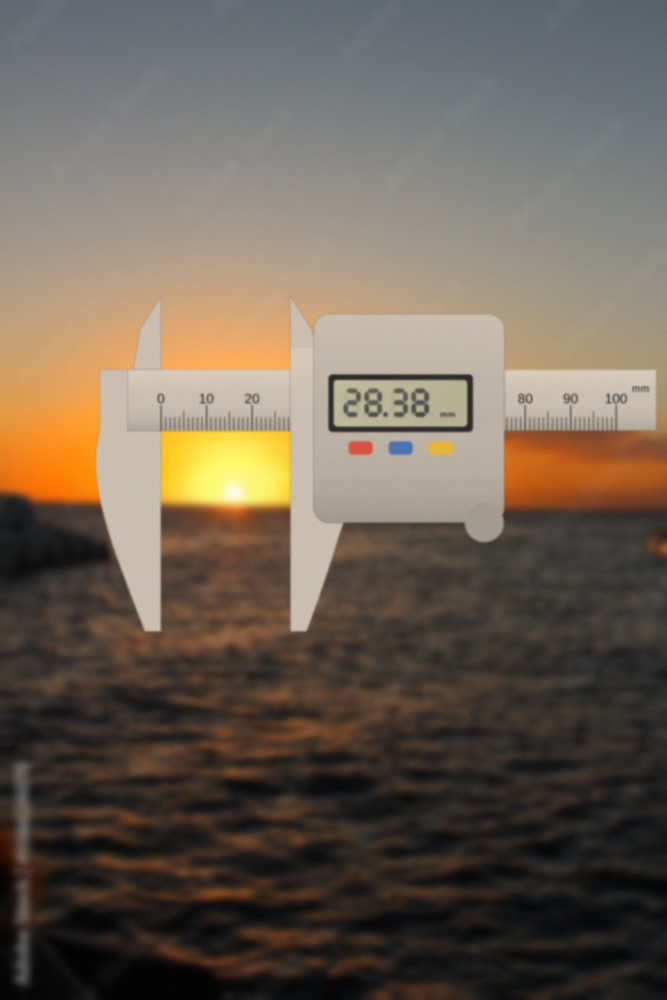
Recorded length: 28.38 mm
